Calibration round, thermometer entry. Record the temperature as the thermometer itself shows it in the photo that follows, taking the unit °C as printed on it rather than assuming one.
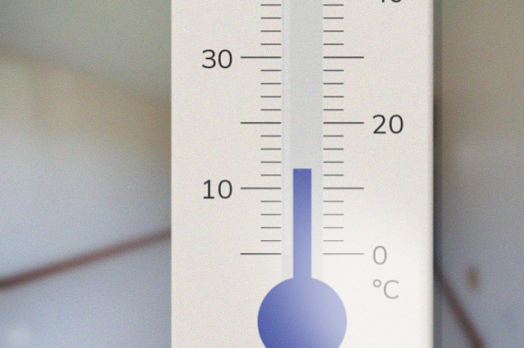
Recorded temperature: 13 °C
